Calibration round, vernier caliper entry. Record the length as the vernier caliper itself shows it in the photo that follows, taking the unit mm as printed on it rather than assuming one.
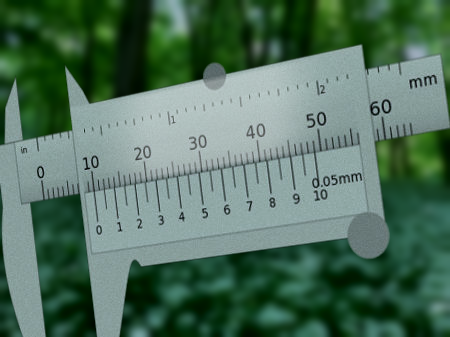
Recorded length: 10.0 mm
